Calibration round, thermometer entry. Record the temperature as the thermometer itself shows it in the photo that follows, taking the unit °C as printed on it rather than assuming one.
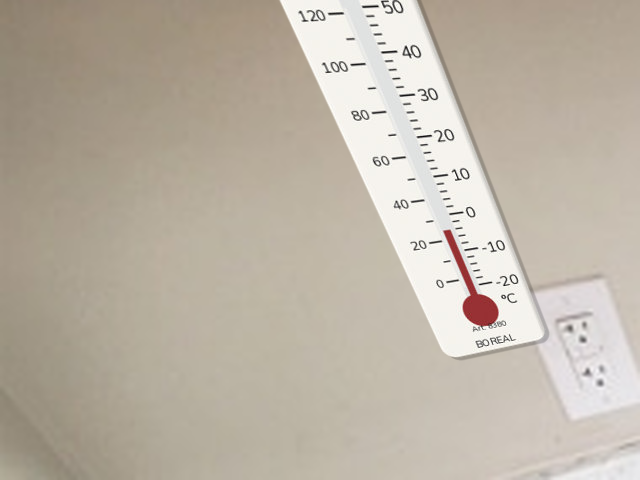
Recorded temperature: -4 °C
